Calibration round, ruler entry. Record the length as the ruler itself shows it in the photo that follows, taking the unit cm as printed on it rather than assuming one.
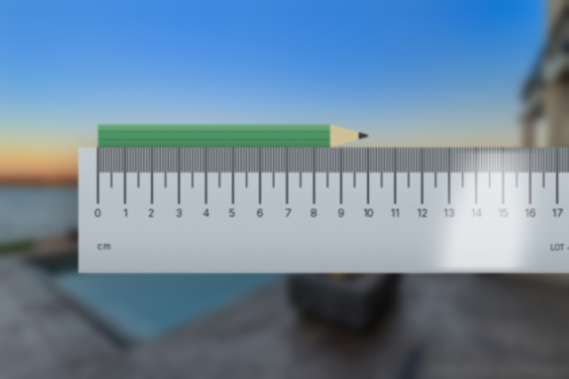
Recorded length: 10 cm
